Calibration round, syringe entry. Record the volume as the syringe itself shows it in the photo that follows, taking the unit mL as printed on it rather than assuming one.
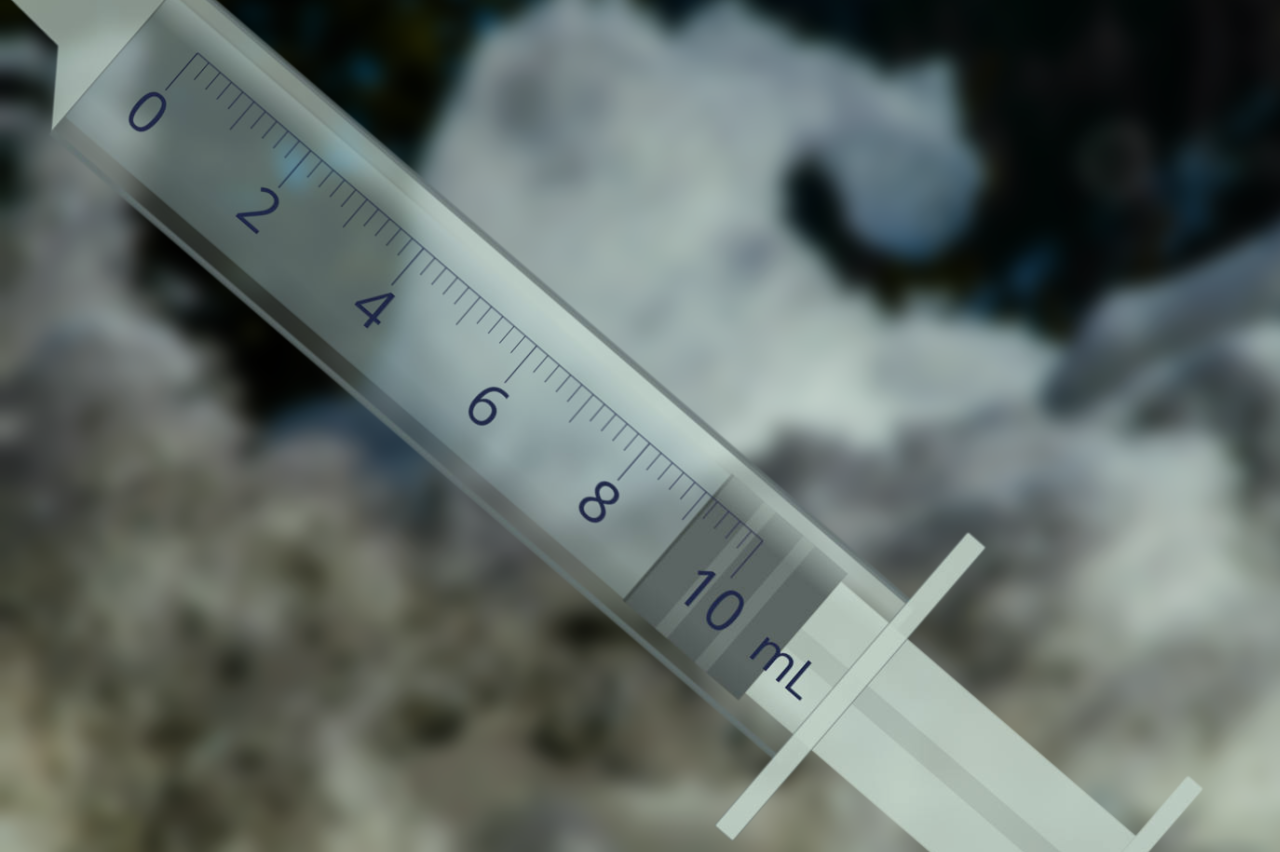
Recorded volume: 9.1 mL
